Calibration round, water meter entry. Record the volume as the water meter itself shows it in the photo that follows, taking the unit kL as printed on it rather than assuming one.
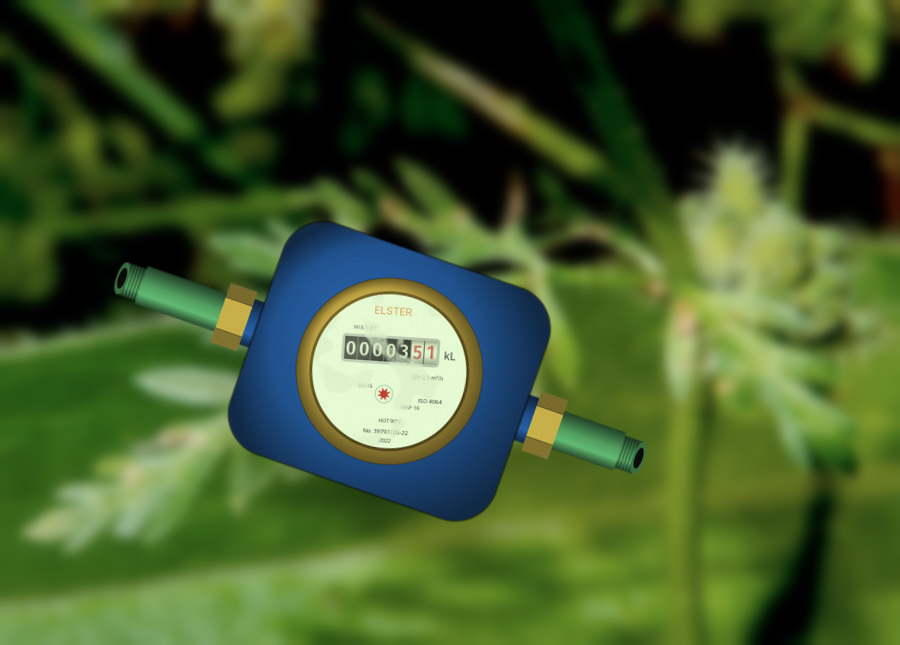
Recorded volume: 3.51 kL
